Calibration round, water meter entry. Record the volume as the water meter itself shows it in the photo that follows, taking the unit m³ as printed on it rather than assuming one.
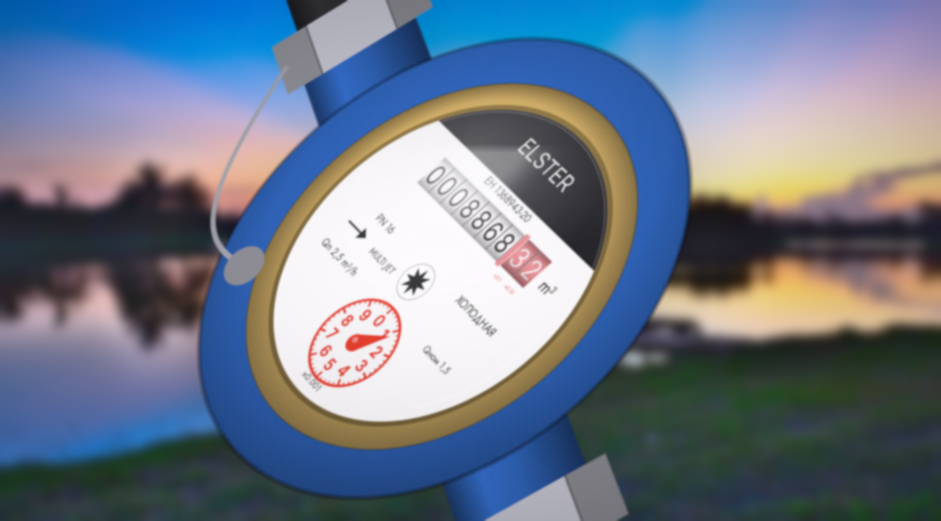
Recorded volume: 8868.321 m³
